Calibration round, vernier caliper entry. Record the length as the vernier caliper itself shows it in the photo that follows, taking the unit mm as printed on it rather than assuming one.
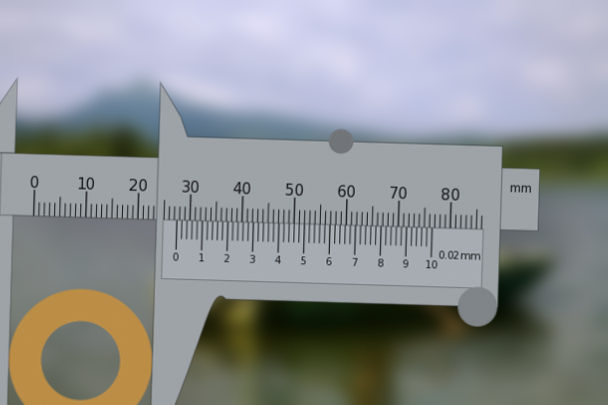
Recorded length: 27.5 mm
